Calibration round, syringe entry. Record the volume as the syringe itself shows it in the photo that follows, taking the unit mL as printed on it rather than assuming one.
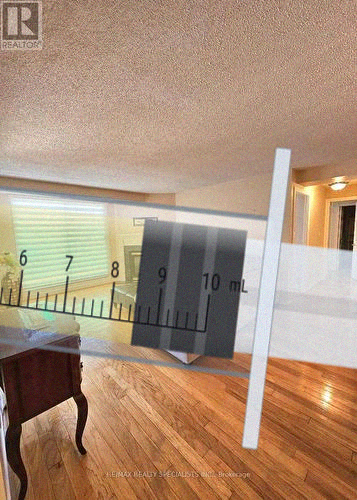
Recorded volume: 8.5 mL
